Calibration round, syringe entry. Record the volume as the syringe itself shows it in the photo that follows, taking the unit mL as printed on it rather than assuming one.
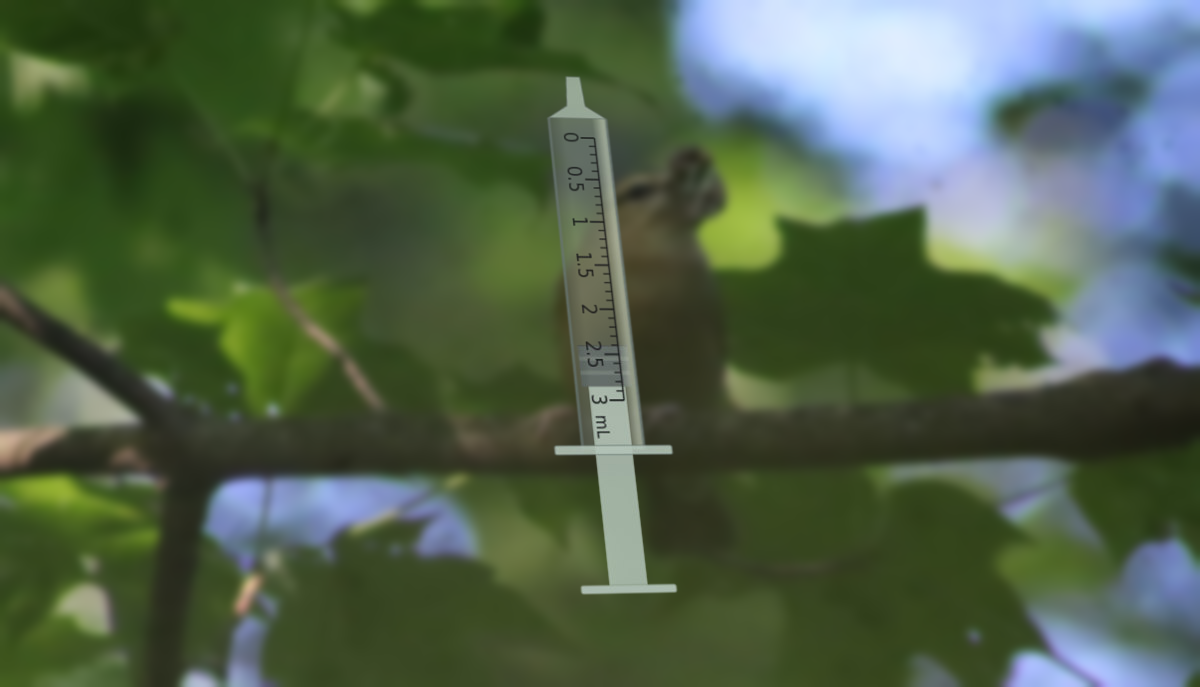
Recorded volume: 2.4 mL
